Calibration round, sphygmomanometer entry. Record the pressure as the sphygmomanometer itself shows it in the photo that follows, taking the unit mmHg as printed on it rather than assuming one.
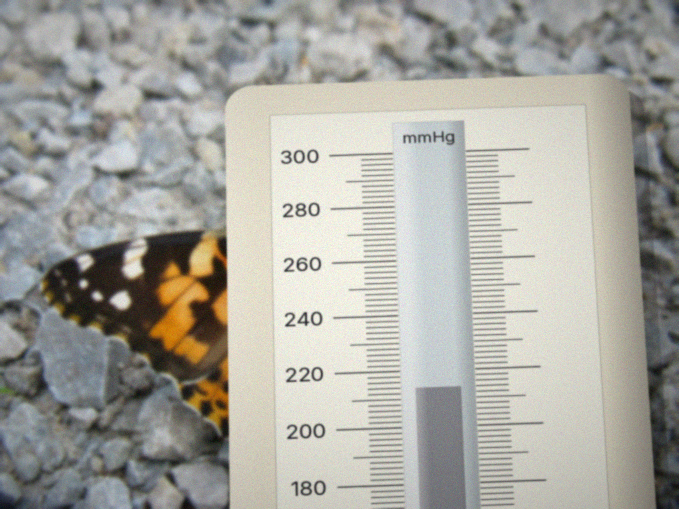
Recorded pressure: 214 mmHg
